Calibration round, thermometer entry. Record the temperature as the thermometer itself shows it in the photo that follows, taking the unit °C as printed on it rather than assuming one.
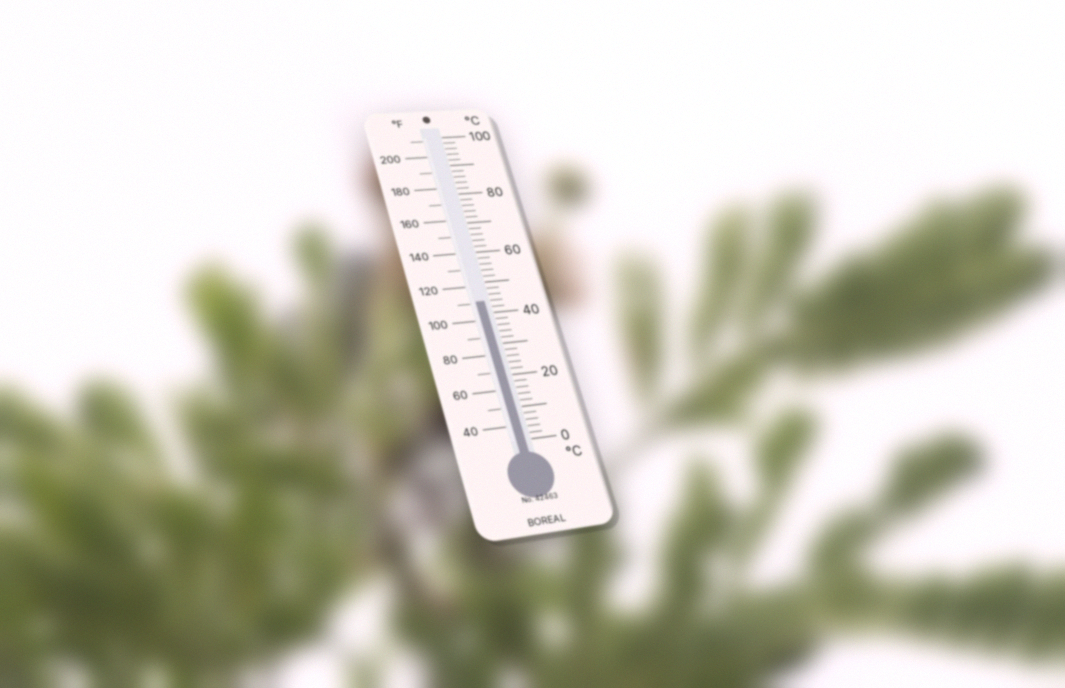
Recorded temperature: 44 °C
